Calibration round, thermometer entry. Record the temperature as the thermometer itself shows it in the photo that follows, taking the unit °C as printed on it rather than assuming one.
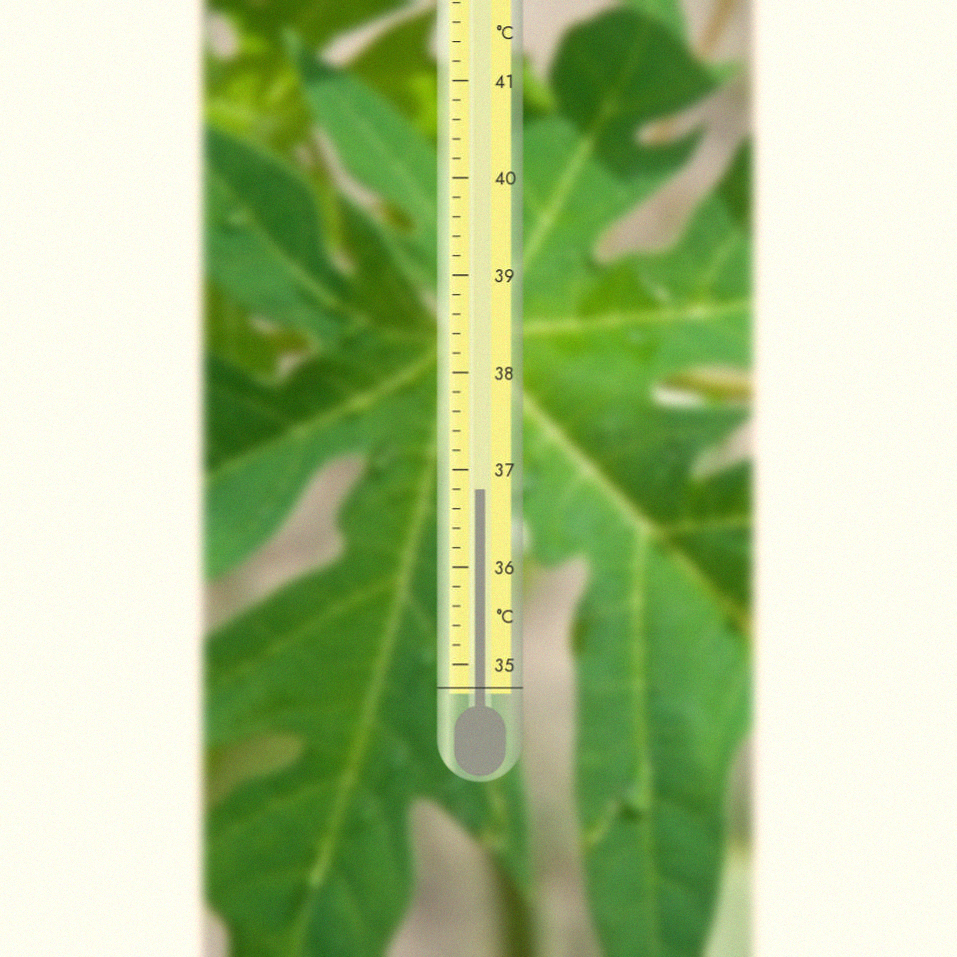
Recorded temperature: 36.8 °C
